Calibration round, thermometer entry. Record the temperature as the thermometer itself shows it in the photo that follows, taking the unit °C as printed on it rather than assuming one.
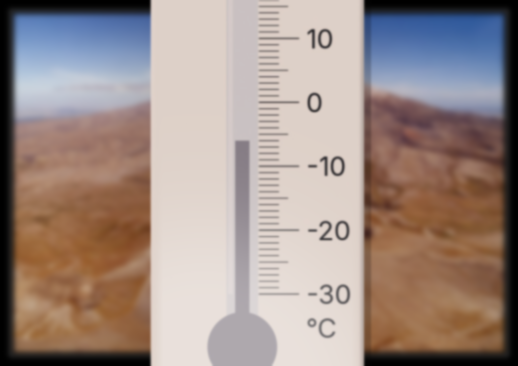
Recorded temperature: -6 °C
